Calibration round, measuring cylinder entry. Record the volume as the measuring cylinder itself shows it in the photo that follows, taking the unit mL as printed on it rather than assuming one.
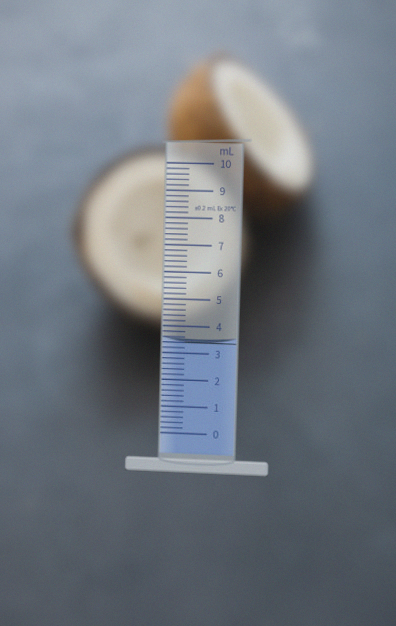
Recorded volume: 3.4 mL
